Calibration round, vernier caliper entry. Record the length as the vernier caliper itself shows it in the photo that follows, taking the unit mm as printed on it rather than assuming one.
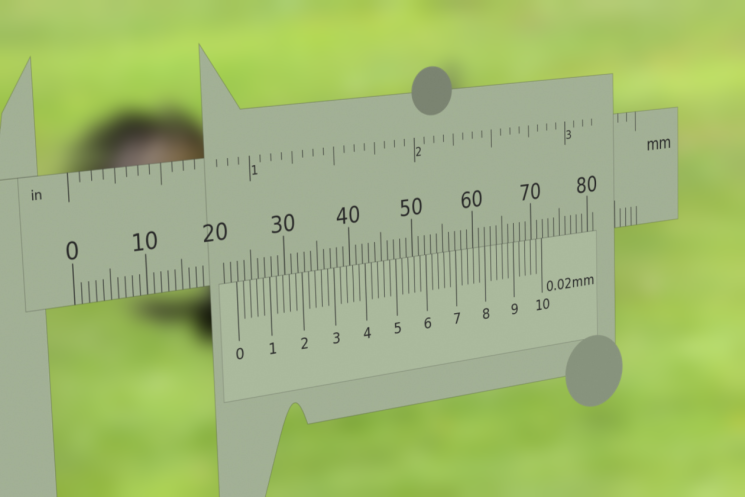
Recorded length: 22.8 mm
